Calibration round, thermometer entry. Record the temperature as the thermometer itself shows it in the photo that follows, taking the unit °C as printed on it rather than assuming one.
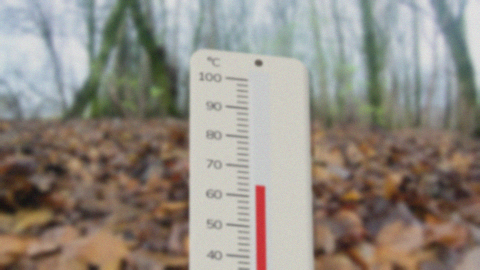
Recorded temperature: 64 °C
